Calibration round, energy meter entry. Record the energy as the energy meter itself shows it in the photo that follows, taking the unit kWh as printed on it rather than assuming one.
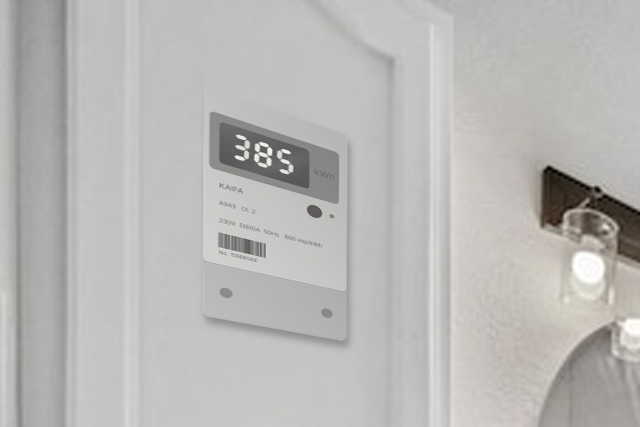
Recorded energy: 385 kWh
